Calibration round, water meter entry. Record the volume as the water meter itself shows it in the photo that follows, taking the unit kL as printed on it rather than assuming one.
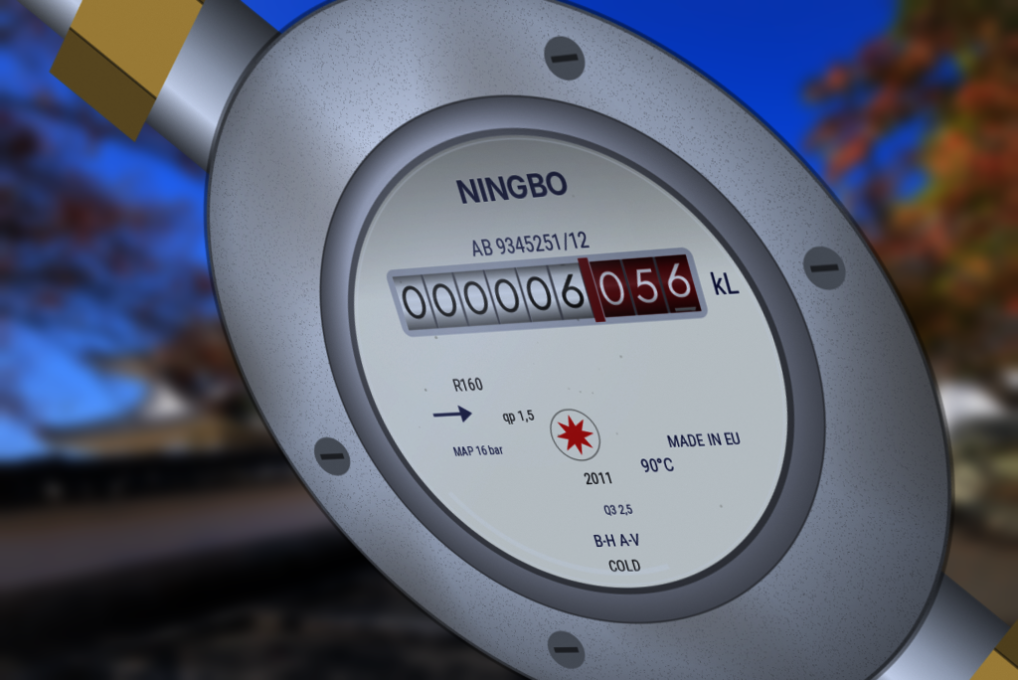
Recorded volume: 6.056 kL
